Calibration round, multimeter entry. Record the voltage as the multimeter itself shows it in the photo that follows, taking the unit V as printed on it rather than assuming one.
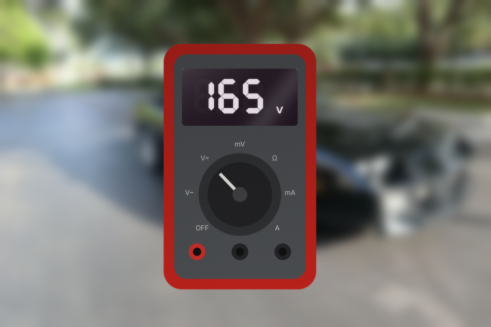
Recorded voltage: 165 V
